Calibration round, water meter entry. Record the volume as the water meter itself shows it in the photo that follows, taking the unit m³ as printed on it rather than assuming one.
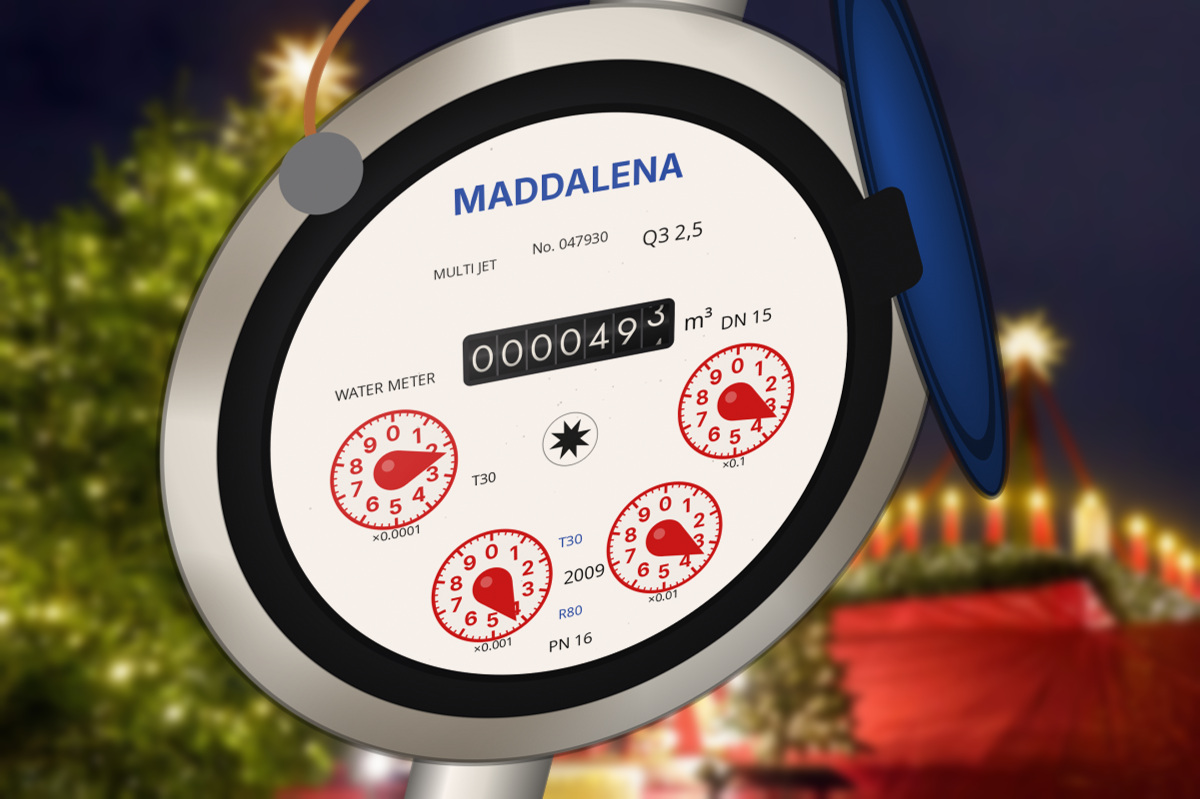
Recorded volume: 493.3342 m³
